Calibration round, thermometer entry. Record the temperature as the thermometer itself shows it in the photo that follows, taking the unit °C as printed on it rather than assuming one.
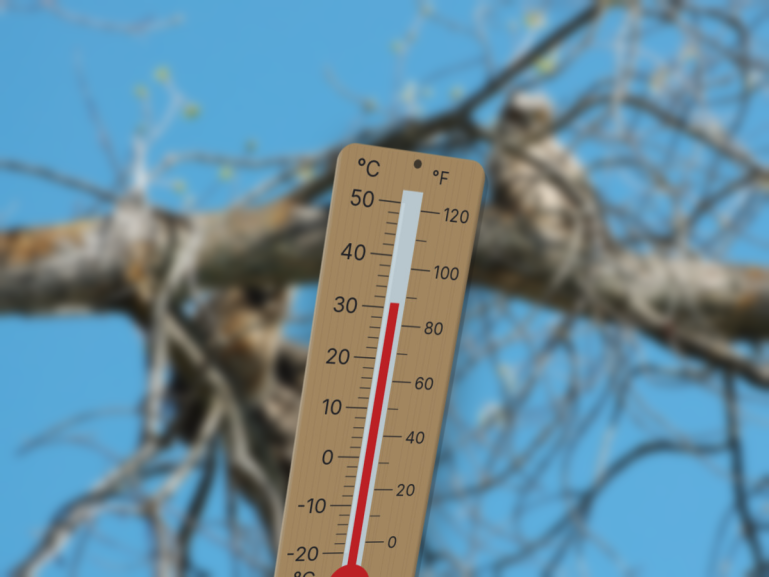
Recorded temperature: 31 °C
